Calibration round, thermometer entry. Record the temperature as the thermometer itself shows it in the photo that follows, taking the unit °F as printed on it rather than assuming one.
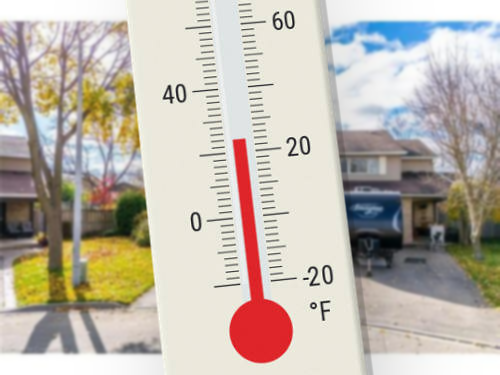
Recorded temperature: 24 °F
